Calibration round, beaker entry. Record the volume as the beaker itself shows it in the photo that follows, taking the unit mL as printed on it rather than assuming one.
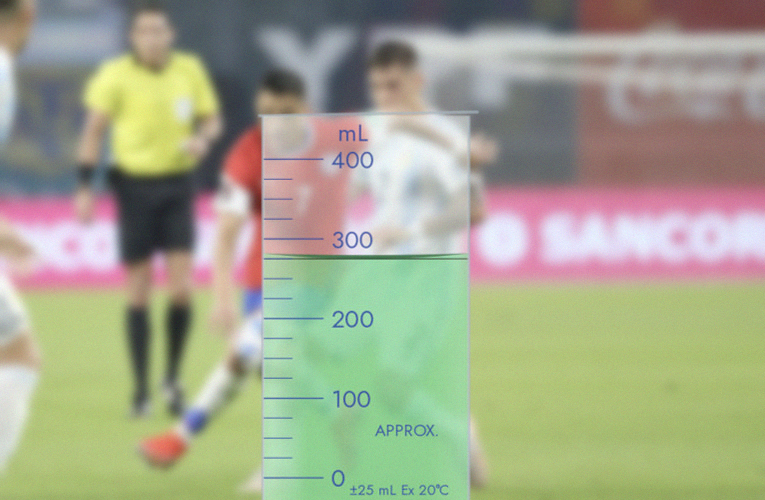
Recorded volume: 275 mL
